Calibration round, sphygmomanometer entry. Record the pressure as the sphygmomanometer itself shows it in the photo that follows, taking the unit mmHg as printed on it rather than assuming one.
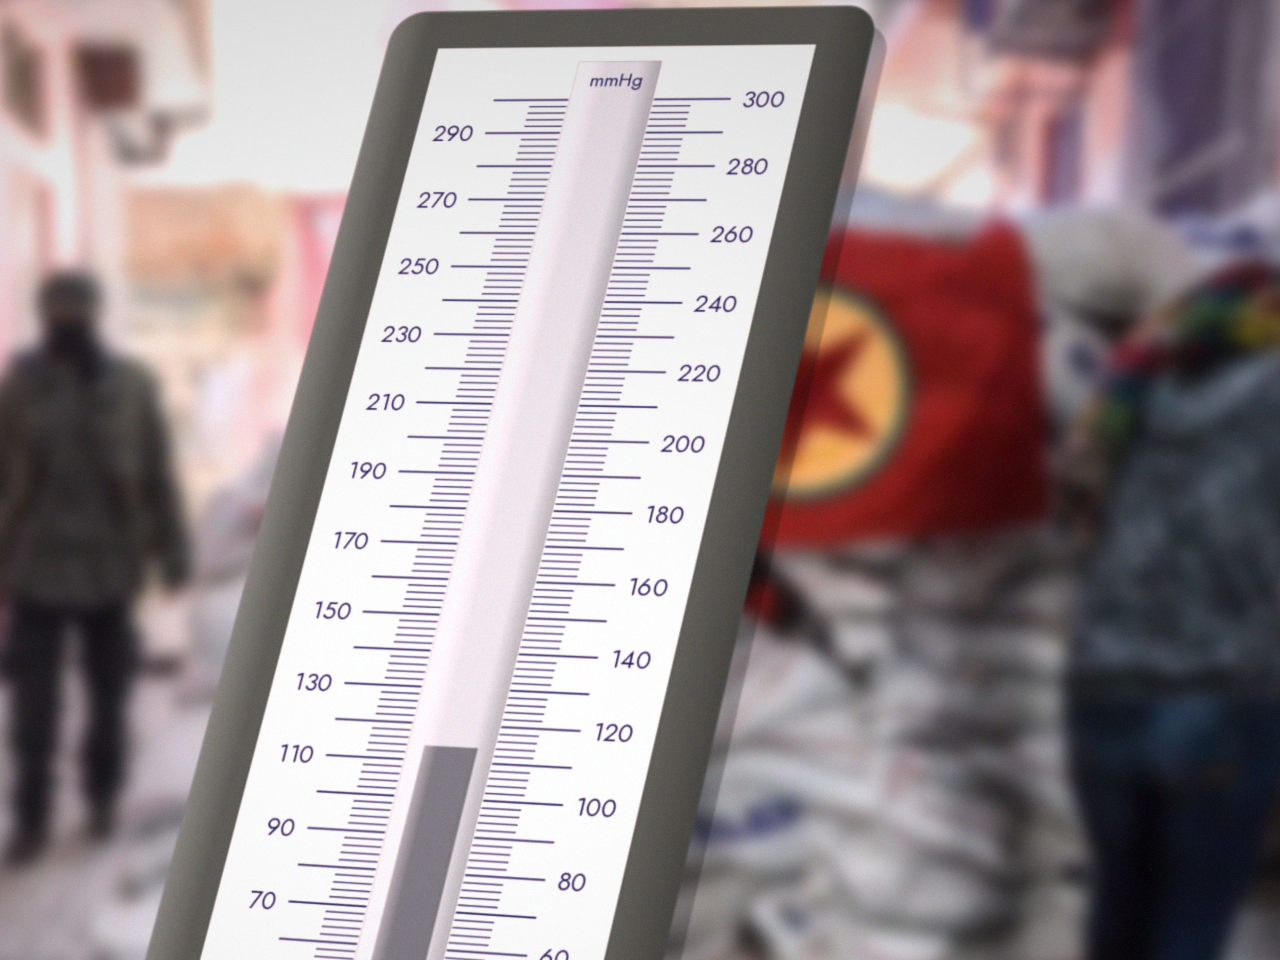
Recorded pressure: 114 mmHg
